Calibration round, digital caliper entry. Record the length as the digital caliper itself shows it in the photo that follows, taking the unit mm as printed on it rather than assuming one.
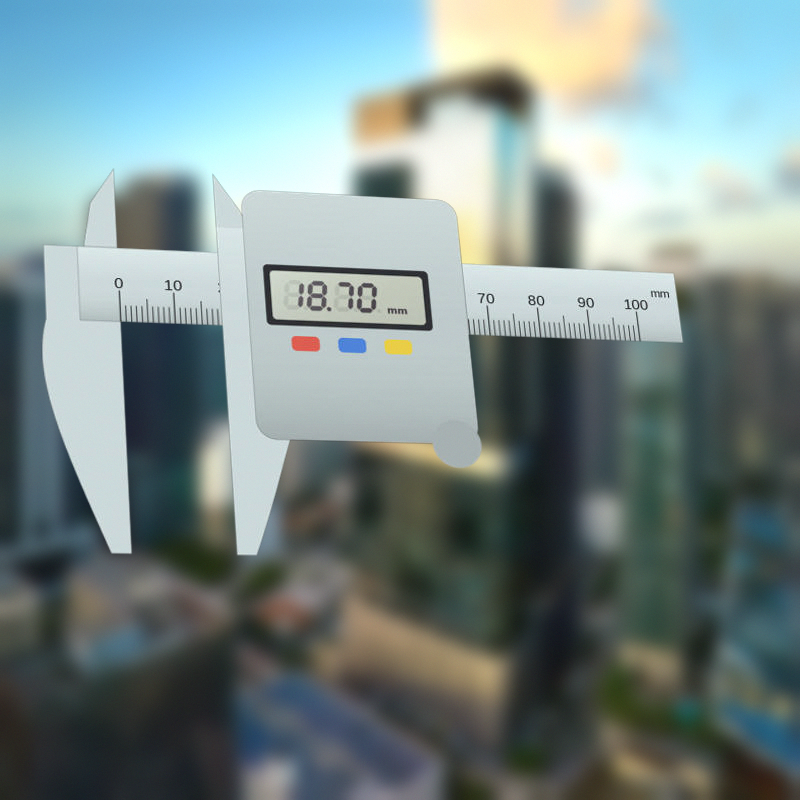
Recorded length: 18.70 mm
